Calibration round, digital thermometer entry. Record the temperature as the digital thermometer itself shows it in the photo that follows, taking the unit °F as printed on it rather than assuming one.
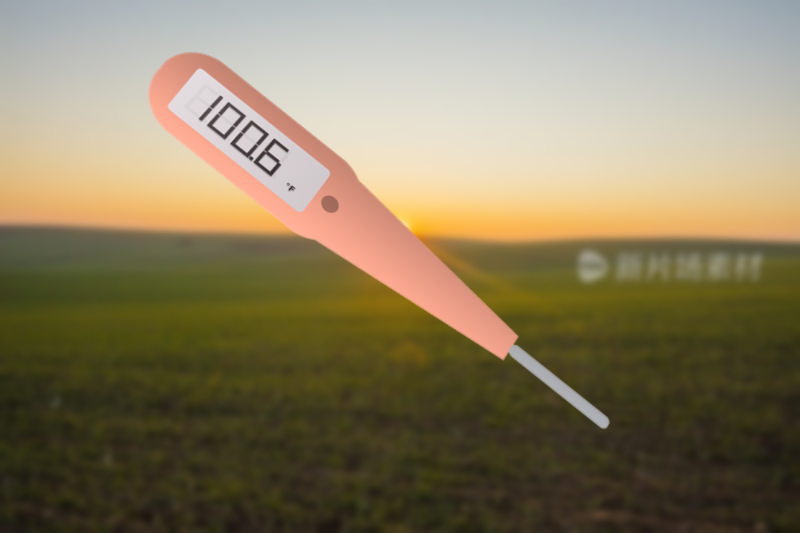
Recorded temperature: 100.6 °F
